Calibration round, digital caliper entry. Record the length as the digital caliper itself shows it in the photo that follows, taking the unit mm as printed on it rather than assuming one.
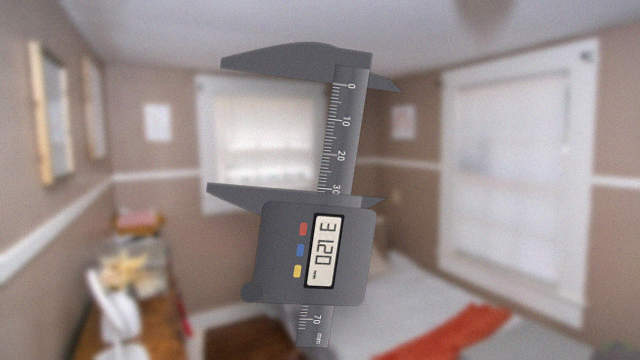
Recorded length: 31.20 mm
